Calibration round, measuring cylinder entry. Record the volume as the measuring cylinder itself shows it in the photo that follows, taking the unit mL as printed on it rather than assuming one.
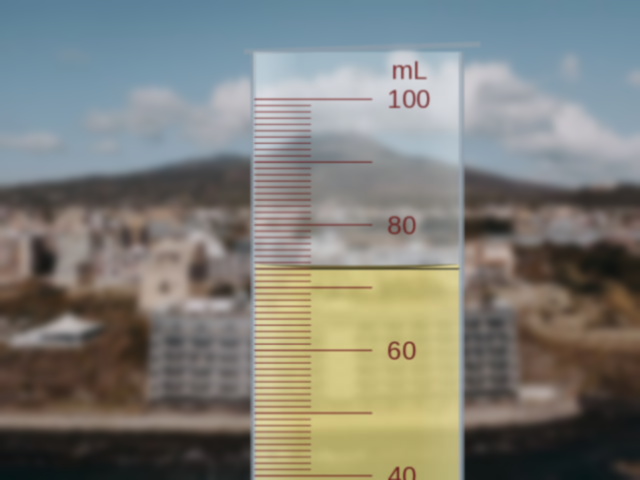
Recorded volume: 73 mL
